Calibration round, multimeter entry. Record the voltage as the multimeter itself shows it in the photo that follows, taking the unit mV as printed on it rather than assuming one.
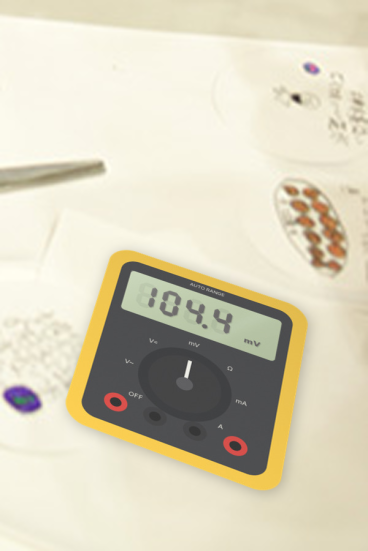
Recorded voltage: 104.4 mV
